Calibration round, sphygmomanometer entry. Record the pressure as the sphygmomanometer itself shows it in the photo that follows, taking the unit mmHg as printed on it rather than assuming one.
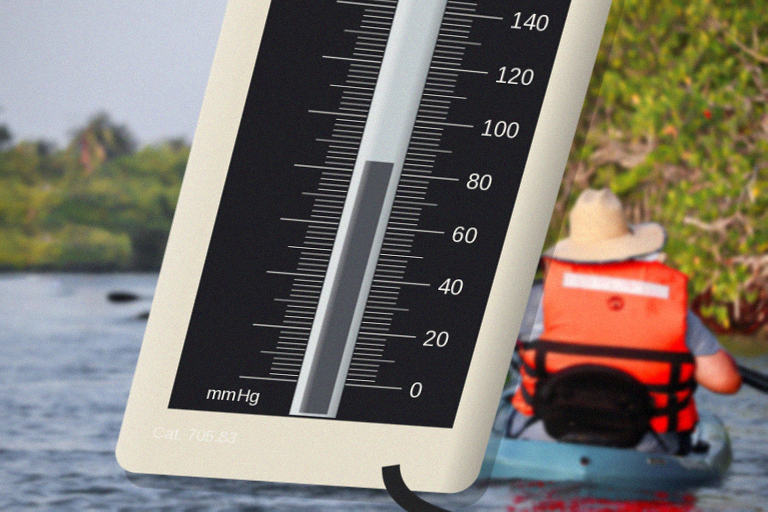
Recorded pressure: 84 mmHg
